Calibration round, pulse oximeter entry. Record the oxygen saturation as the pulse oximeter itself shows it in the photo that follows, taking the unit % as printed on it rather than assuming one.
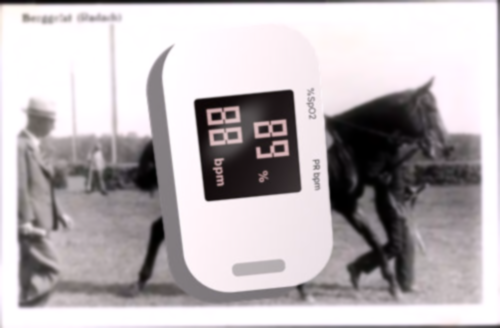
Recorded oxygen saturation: 89 %
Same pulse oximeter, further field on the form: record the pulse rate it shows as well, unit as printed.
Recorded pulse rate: 88 bpm
